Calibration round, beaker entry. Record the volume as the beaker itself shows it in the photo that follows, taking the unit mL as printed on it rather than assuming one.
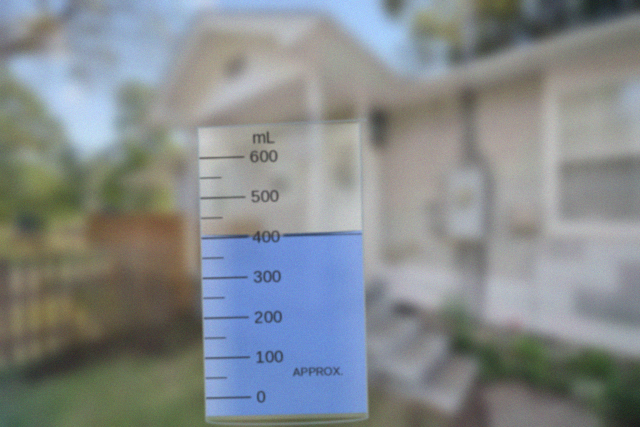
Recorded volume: 400 mL
